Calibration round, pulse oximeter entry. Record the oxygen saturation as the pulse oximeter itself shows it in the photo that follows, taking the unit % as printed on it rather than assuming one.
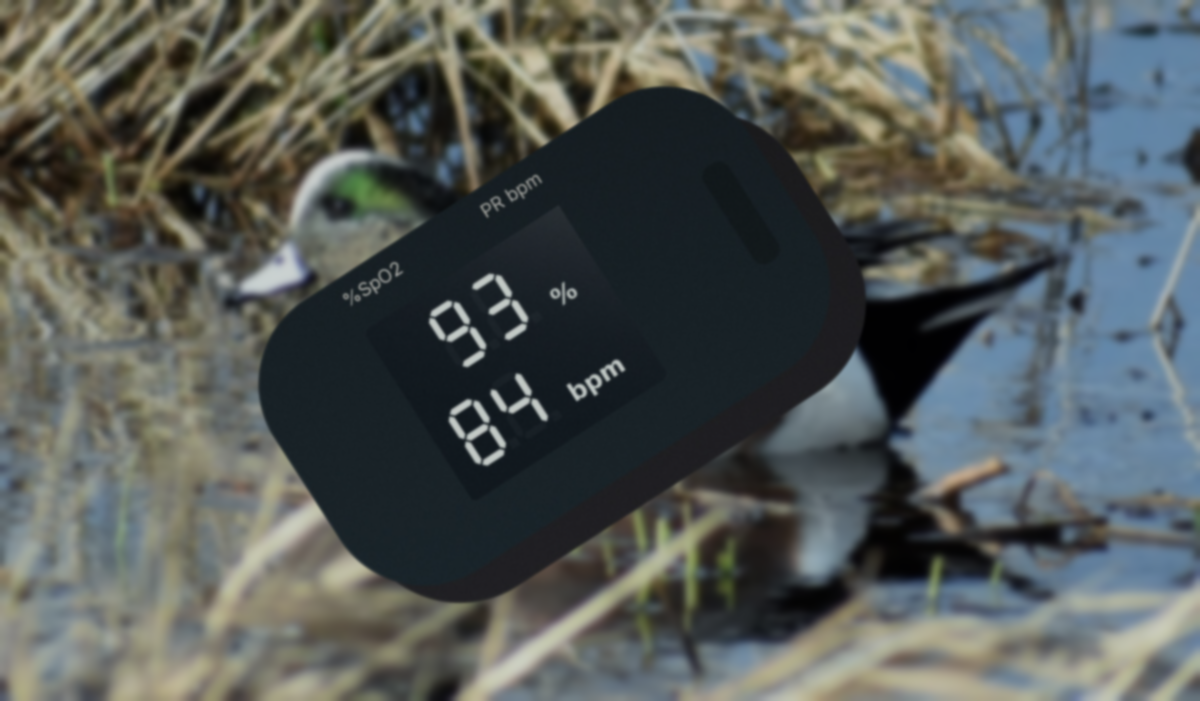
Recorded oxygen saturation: 93 %
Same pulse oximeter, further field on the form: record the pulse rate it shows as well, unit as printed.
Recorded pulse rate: 84 bpm
